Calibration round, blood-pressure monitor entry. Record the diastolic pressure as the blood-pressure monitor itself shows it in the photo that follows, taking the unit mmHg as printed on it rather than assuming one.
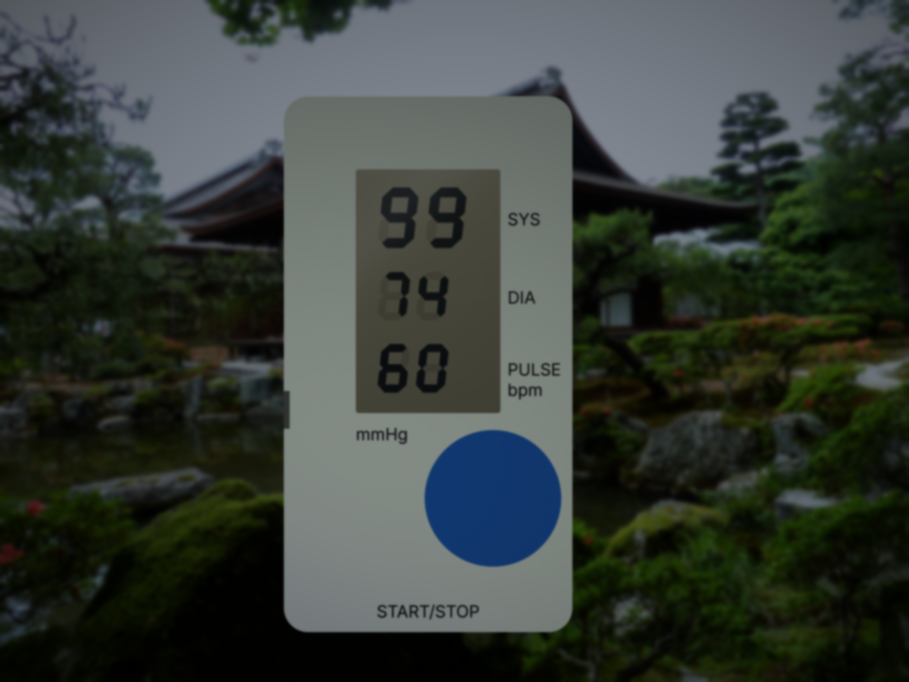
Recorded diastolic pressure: 74 mmHg
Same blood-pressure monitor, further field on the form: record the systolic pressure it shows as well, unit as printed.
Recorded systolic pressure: 99 mmHg
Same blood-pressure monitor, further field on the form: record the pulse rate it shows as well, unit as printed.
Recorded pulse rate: 60 bpm
